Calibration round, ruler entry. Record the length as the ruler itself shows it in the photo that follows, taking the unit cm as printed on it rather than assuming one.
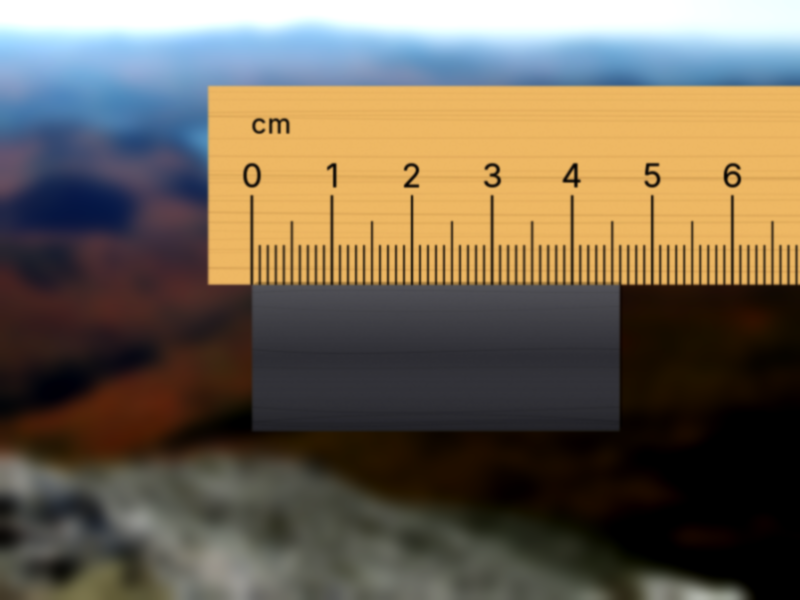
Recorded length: 4.6 cm
